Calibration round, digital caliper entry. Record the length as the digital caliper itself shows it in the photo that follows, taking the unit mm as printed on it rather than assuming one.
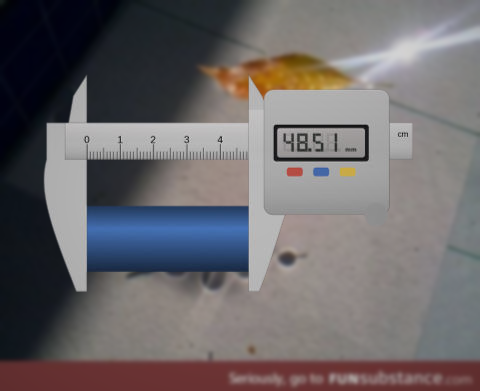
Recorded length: 48.51 mm
